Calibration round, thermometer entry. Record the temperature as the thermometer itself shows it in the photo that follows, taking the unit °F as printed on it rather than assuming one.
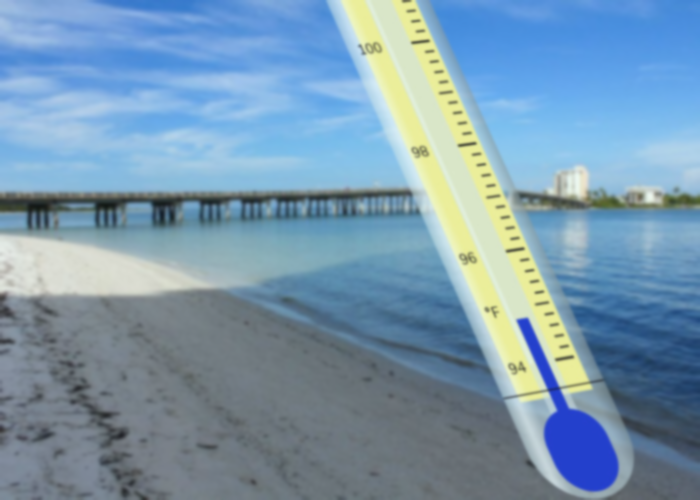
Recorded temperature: 94.8 °F
